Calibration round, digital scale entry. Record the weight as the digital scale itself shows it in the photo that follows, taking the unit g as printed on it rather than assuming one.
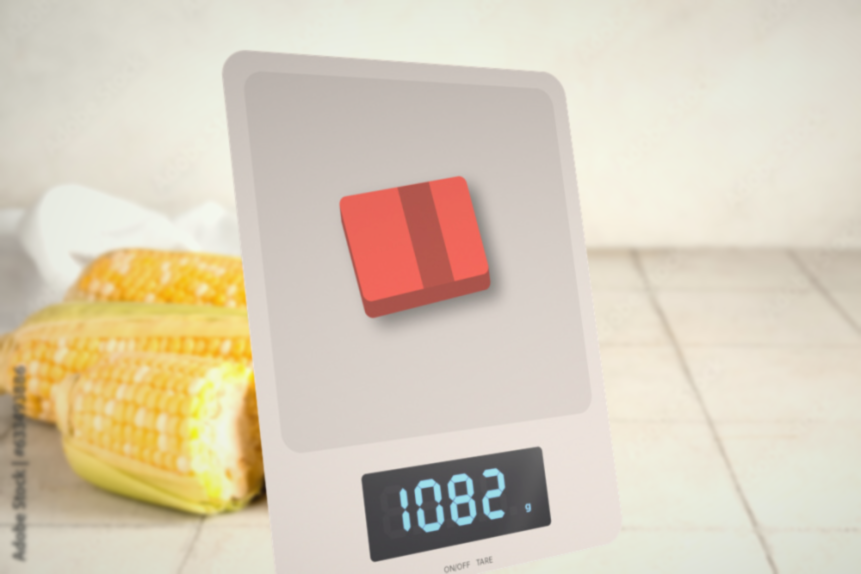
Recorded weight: 1082 g
